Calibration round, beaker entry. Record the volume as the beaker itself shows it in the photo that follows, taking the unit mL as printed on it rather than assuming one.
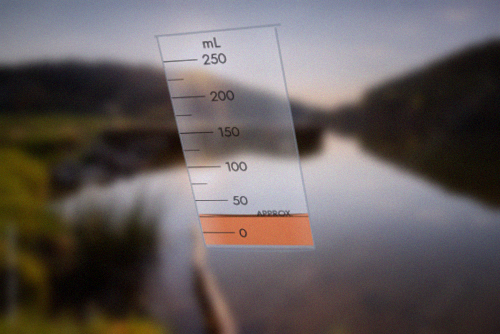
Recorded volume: 25 mL
